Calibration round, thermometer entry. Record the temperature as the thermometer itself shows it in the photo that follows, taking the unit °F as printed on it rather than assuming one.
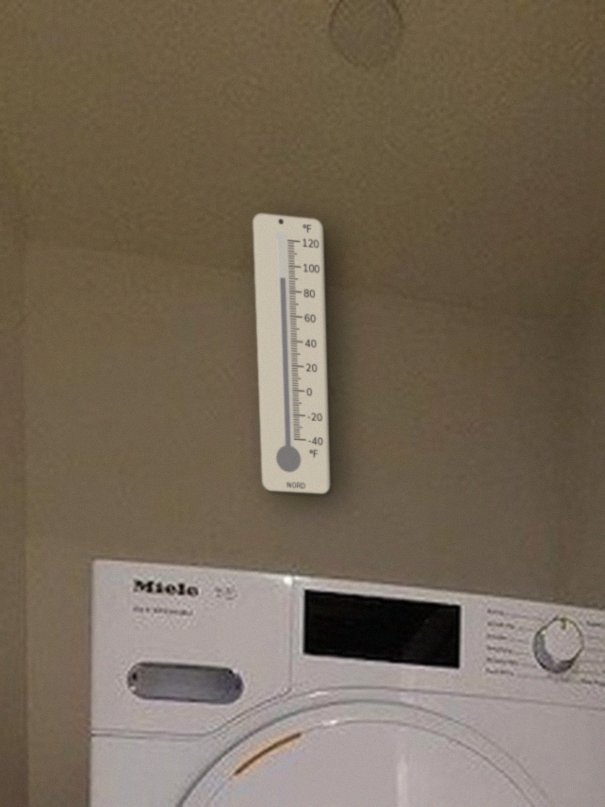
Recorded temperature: 90 °F
